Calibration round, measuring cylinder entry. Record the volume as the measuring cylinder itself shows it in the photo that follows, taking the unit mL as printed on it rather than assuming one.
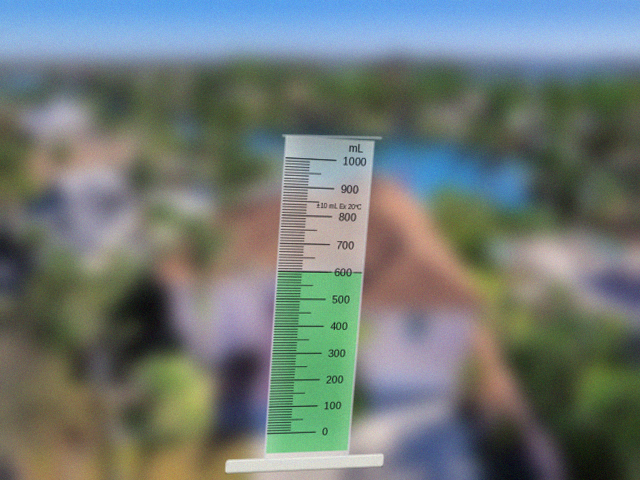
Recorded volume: 600 mL
